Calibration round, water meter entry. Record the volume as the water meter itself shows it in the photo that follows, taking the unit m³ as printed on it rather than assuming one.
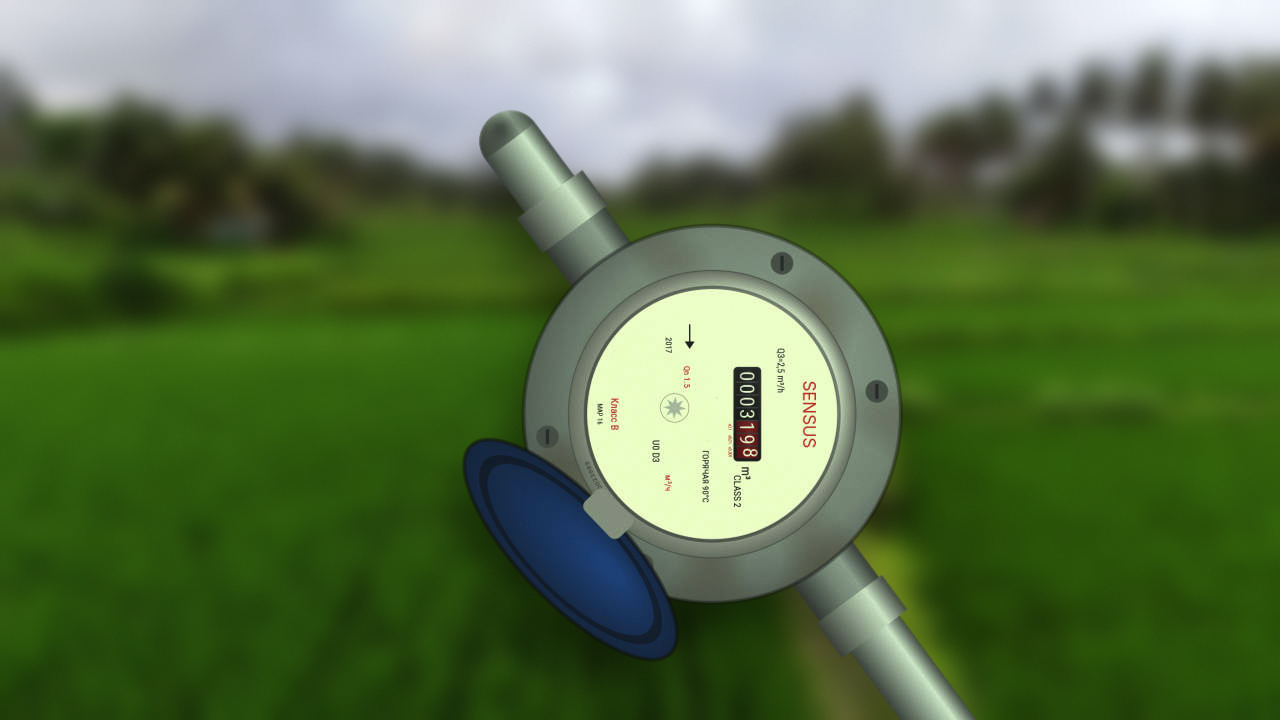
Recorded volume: 3.198 m³
